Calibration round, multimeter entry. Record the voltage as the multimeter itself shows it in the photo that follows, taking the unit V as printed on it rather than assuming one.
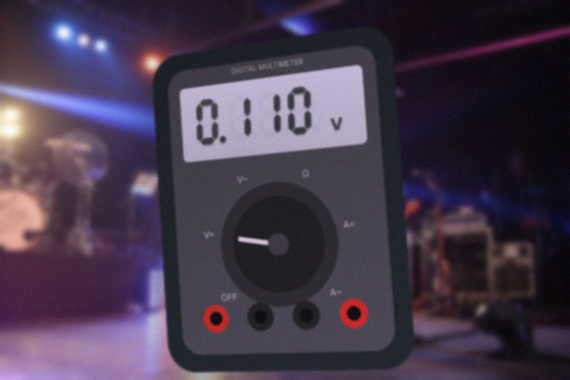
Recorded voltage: 0.110 V
